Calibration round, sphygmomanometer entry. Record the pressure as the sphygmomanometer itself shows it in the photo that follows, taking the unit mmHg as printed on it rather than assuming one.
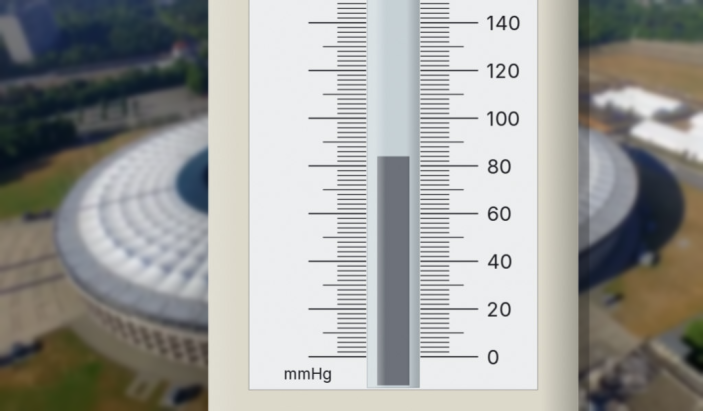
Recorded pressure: 84 mmHg
